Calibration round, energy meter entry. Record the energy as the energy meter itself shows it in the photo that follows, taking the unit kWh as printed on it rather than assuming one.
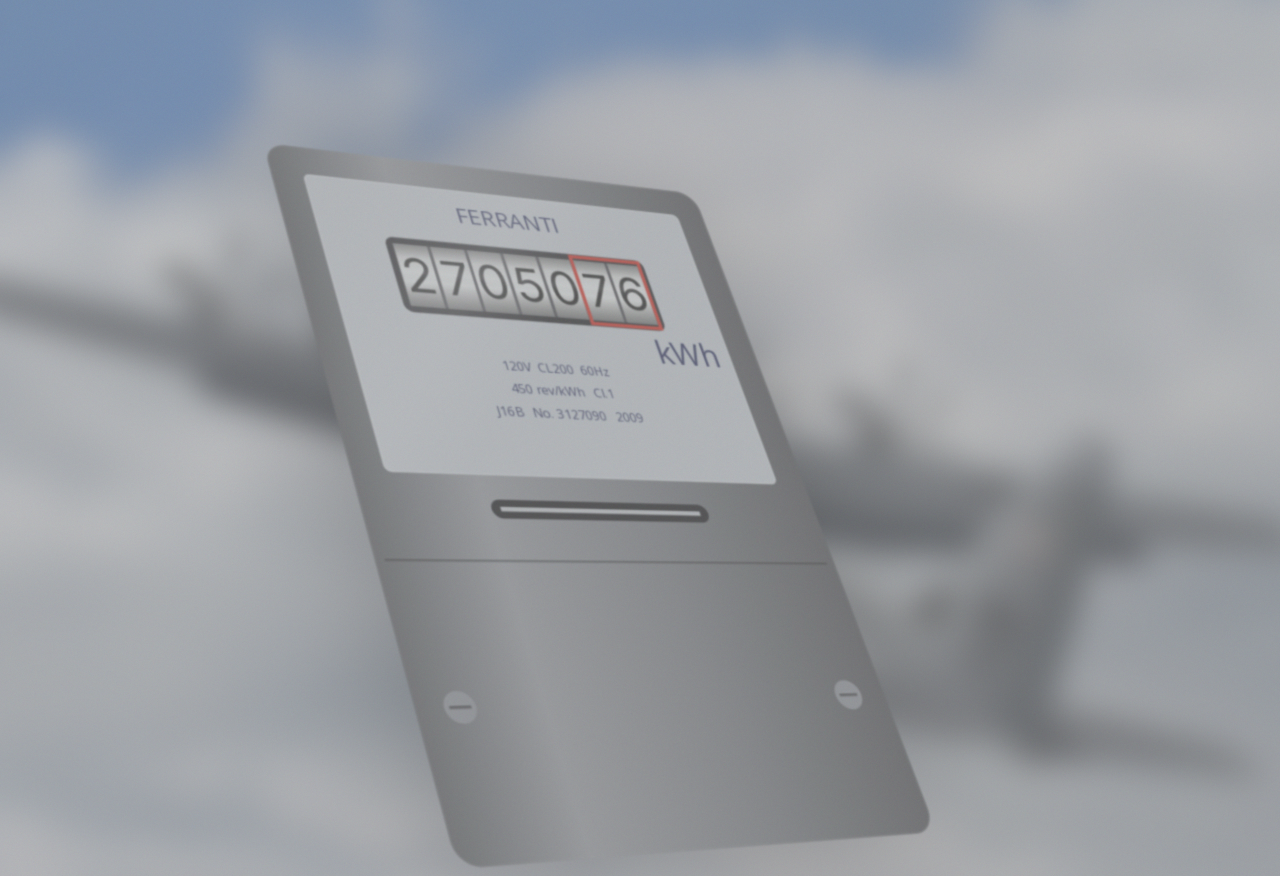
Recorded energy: 27050.76 kWh
